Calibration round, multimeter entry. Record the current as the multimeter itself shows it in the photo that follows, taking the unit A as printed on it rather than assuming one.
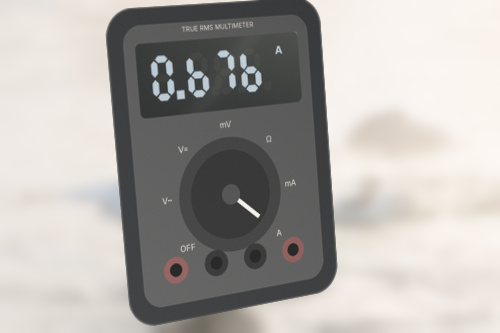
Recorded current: 0.676 A
